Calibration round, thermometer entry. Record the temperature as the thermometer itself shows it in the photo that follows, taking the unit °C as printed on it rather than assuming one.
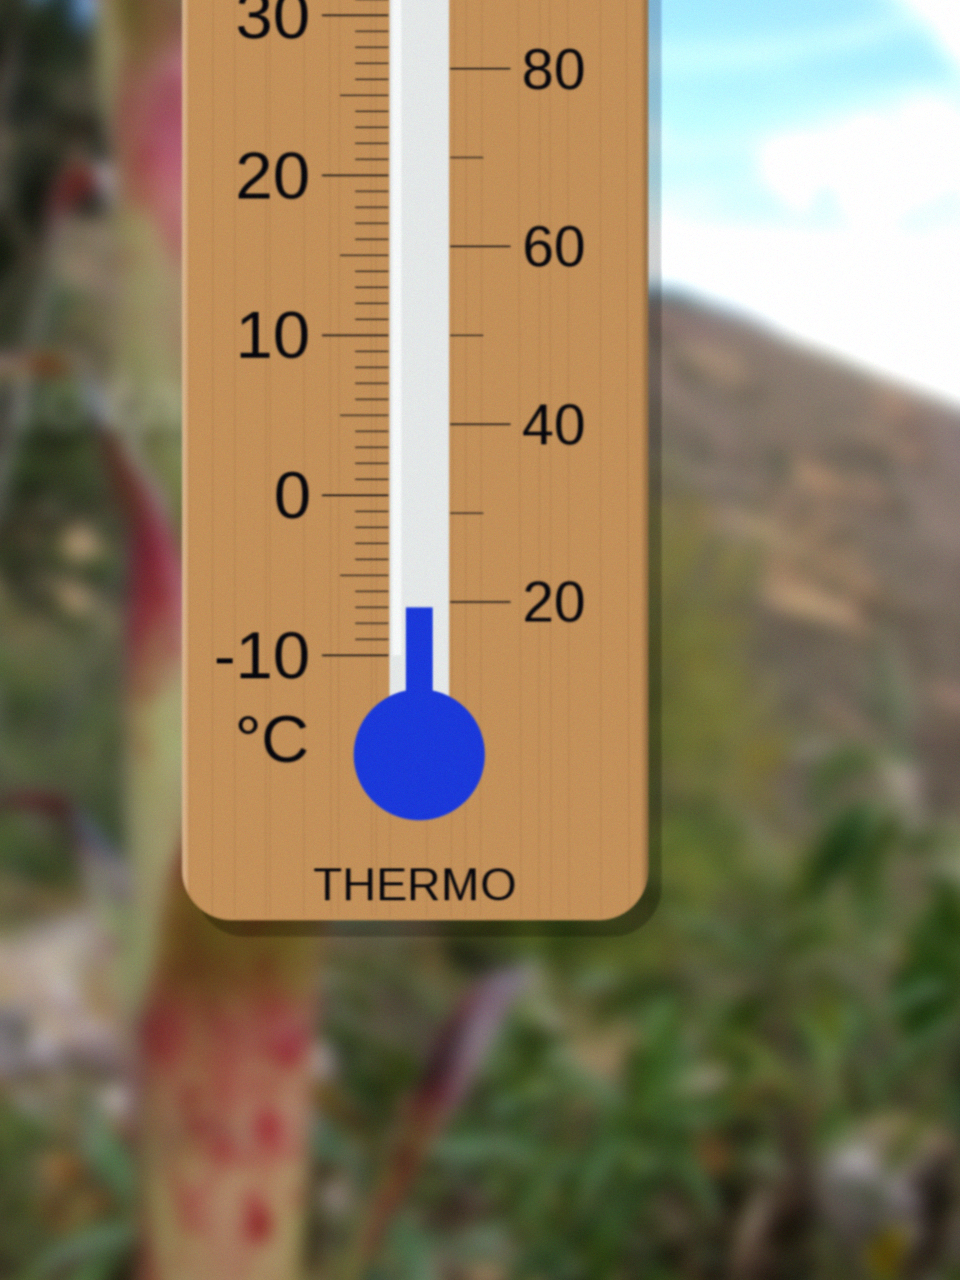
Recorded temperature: -7 °C
